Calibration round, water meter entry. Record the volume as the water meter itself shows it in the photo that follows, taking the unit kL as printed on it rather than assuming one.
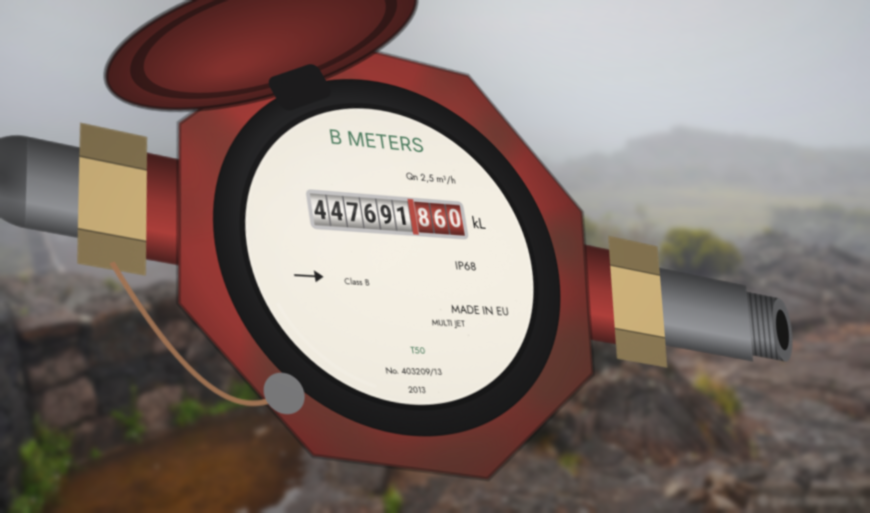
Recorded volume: 447691.860 kL
